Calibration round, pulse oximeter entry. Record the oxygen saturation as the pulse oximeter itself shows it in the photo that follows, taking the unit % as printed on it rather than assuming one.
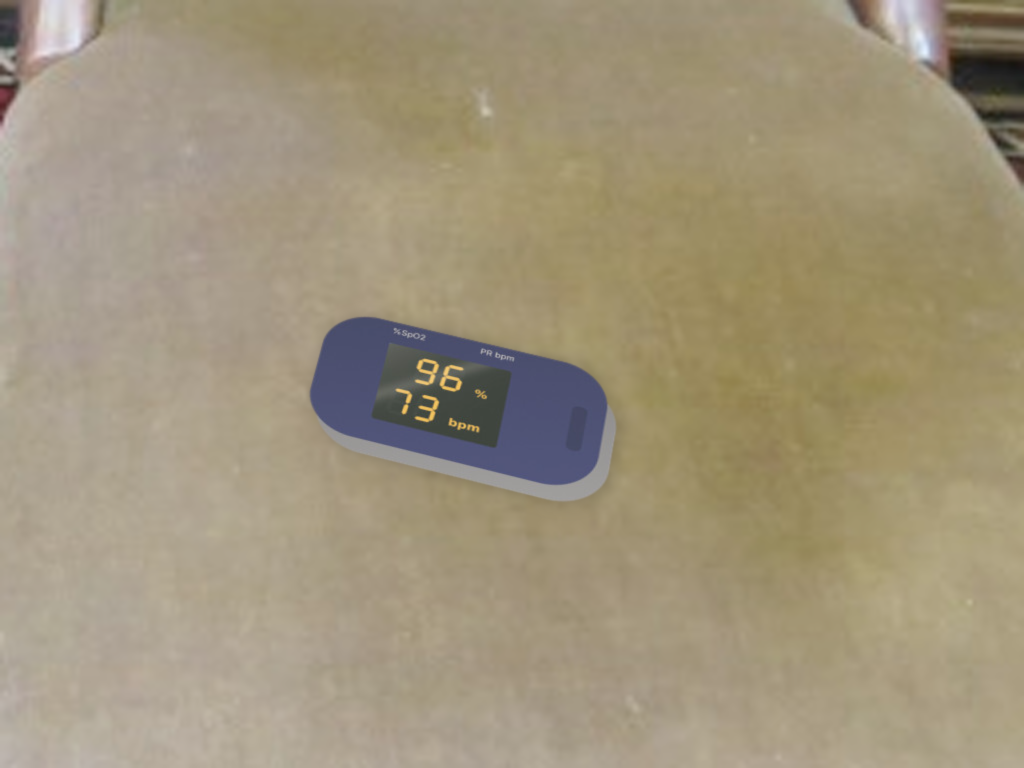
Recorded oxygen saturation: 96 %
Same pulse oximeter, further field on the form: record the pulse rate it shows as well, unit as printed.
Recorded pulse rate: 73 bpm
